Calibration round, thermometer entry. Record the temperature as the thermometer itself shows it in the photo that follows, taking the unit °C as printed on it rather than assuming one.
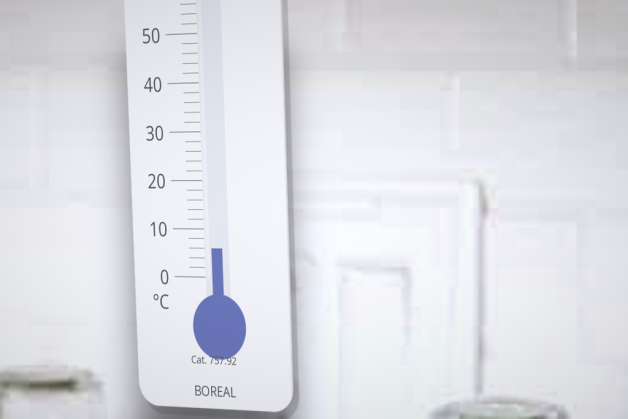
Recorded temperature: 6 °C
